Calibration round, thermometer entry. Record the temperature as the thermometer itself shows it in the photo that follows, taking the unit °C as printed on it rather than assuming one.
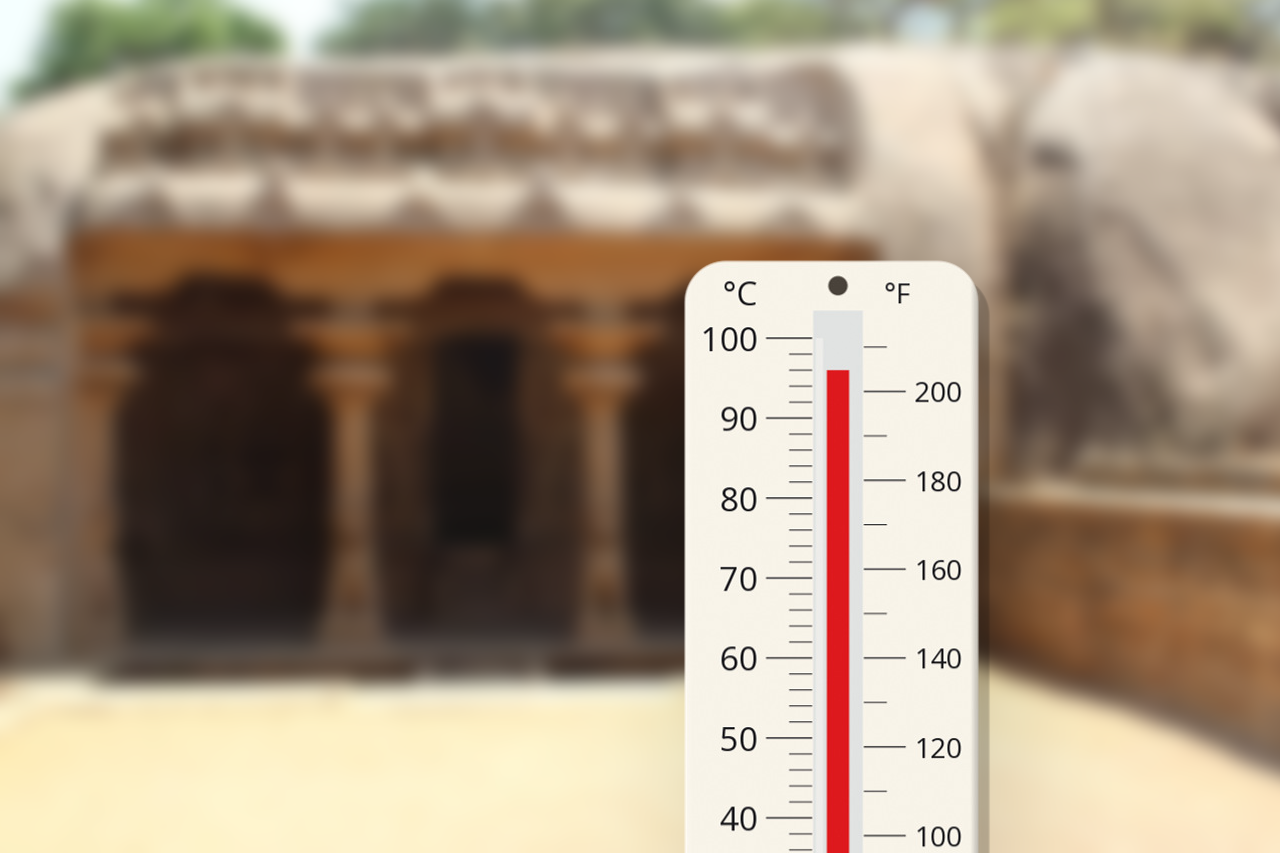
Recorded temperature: 96 °C
